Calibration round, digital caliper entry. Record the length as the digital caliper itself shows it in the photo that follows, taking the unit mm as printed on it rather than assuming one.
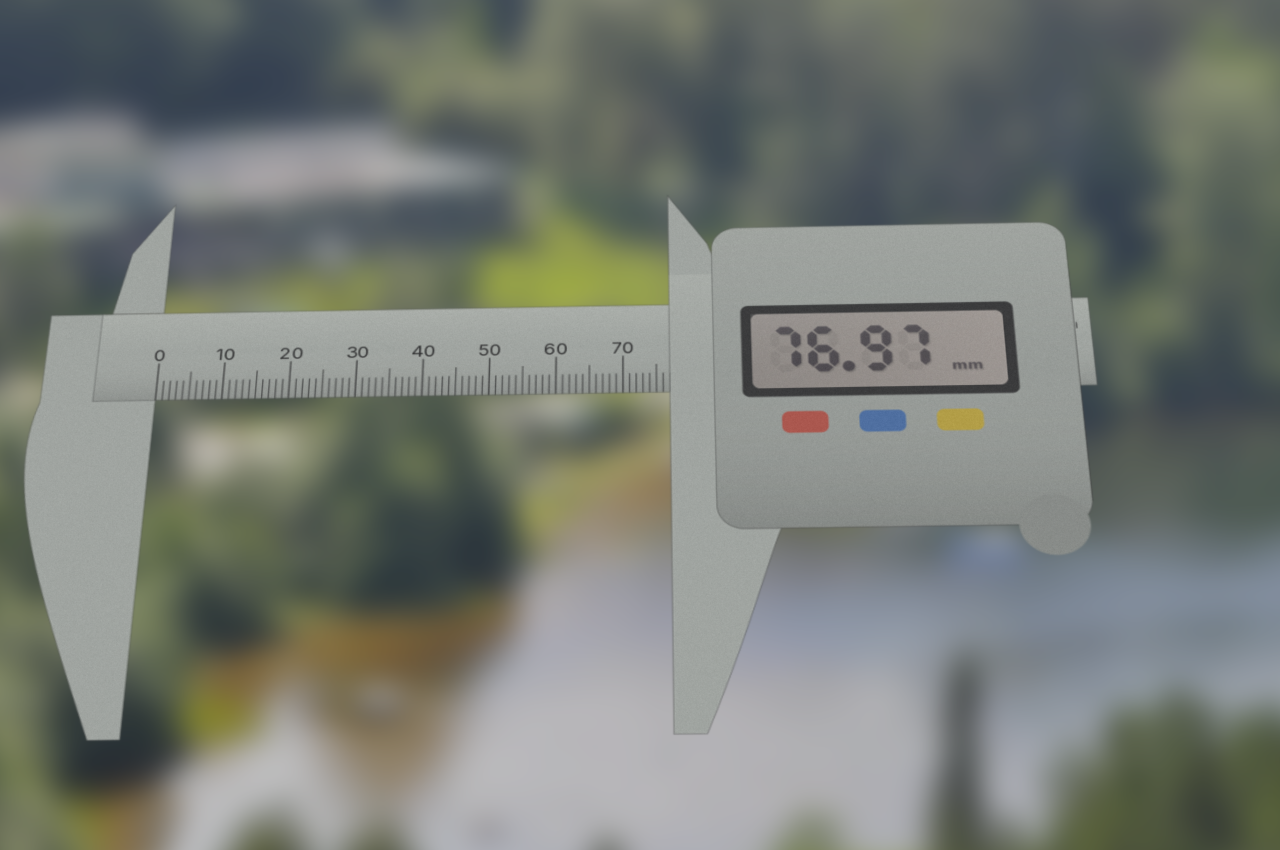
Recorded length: 76.97 mm
